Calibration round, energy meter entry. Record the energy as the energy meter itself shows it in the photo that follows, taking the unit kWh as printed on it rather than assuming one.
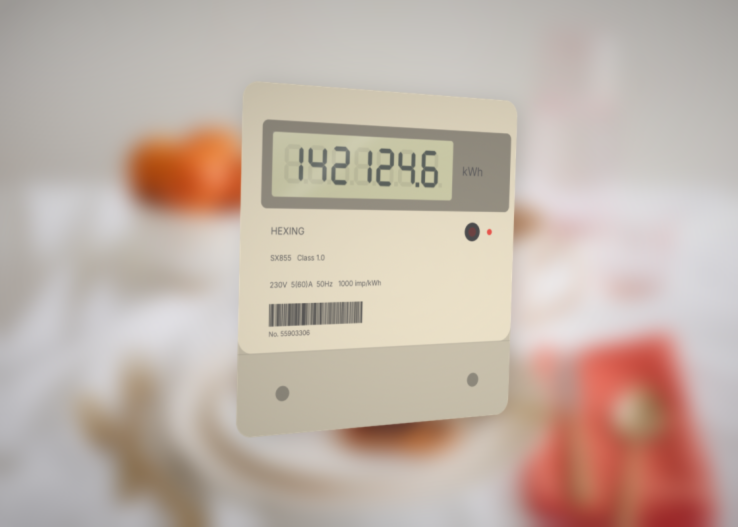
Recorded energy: 142124.6 kWh
